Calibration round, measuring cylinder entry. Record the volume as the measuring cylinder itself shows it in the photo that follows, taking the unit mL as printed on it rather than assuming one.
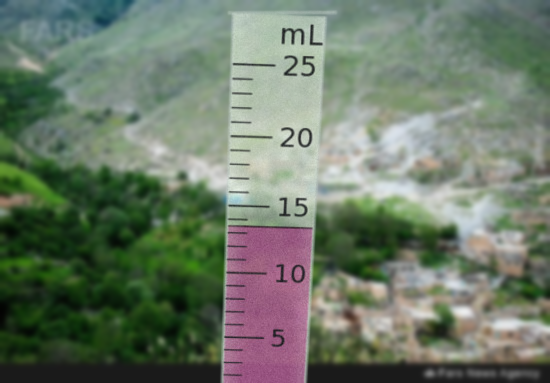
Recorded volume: 13.5 mL
